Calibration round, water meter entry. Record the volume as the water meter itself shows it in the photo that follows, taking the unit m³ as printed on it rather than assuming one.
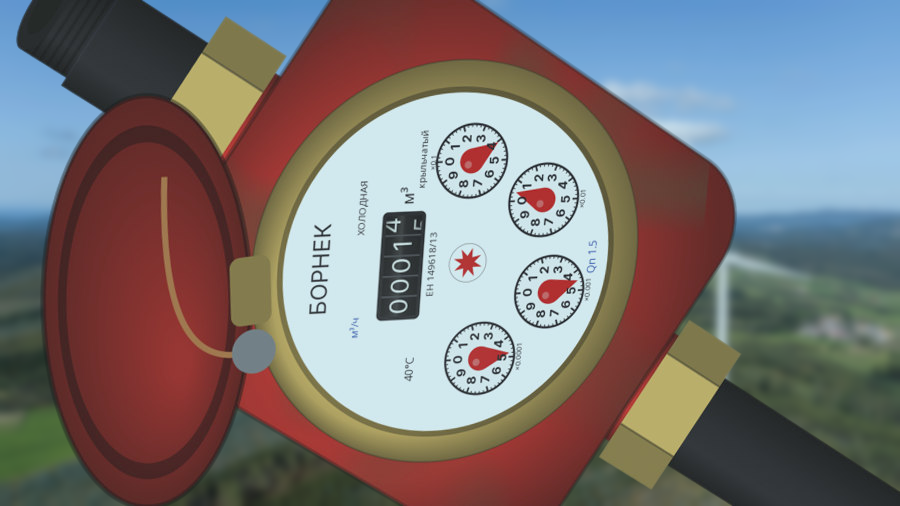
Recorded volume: 14.4044 m³
